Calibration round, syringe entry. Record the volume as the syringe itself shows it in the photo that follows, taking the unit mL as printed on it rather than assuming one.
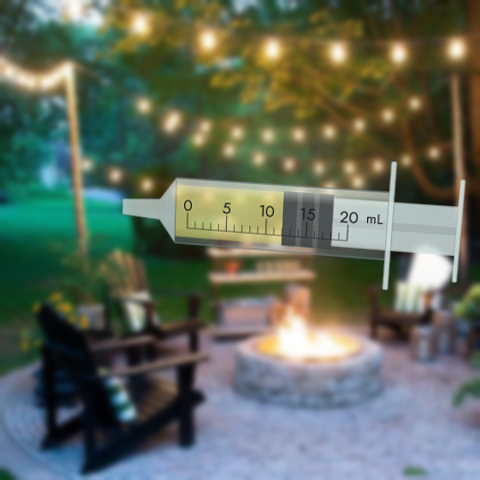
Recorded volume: 12 mL
